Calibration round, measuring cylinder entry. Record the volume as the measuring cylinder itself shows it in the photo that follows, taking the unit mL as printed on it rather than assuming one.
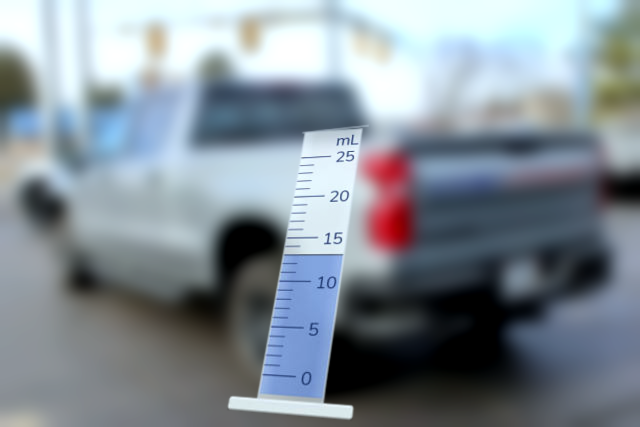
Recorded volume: 13 mL
